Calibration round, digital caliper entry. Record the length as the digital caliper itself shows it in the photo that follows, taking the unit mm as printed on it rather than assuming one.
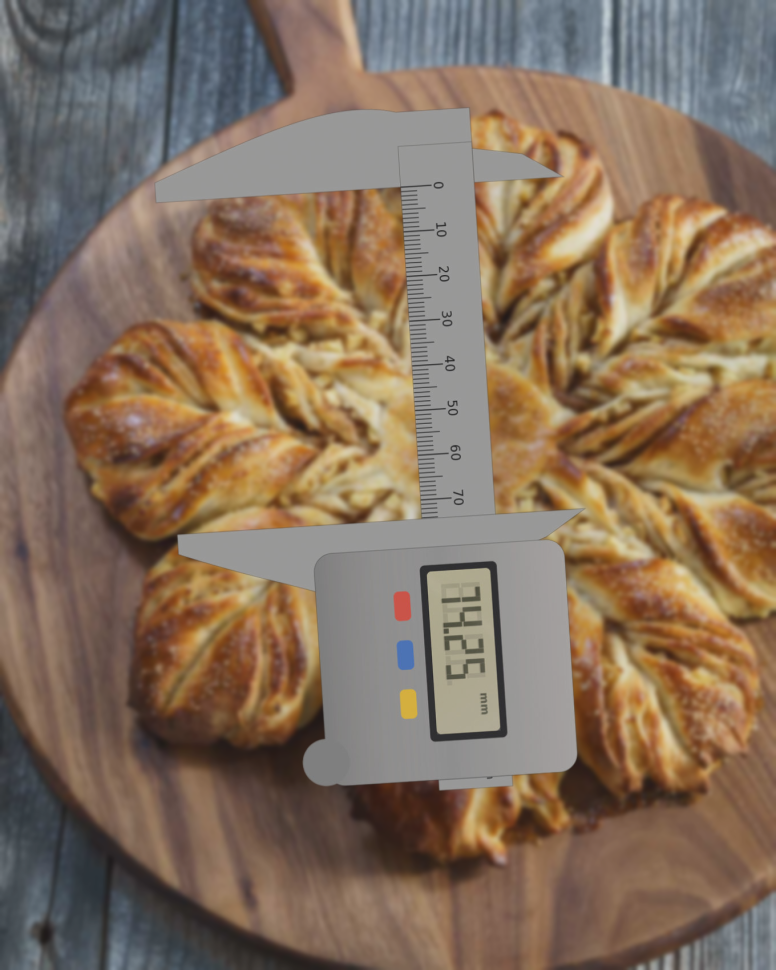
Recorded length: 74.25 mm
